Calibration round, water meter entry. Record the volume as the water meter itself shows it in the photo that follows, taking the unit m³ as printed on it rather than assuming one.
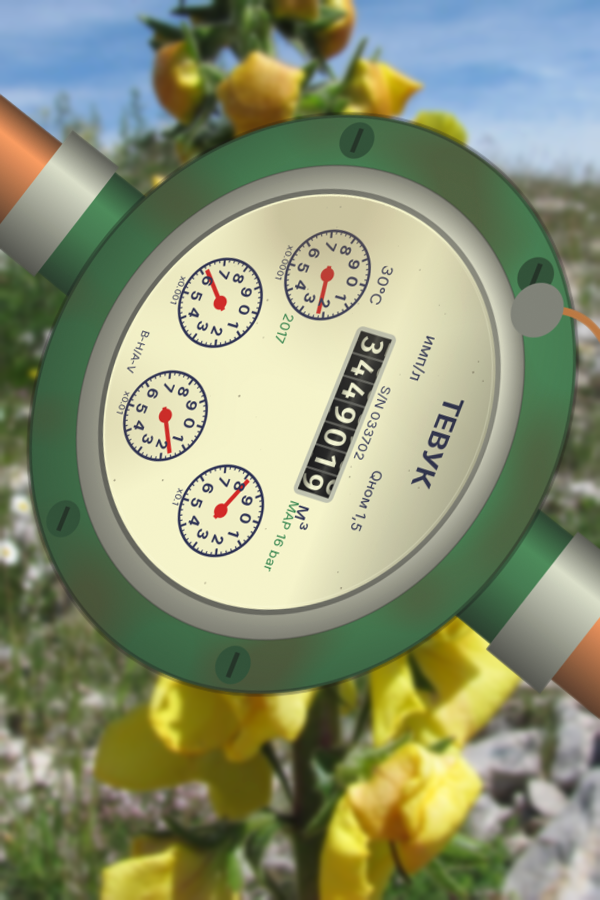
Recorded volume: 3449018.8162 m³
